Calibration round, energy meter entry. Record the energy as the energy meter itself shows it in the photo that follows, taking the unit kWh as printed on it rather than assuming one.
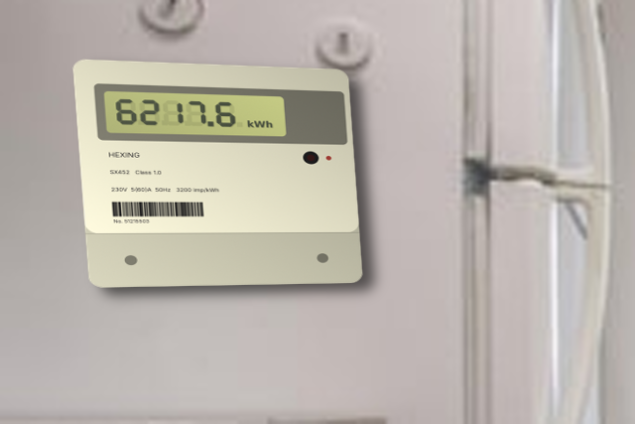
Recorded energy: 6217.6 kWh
